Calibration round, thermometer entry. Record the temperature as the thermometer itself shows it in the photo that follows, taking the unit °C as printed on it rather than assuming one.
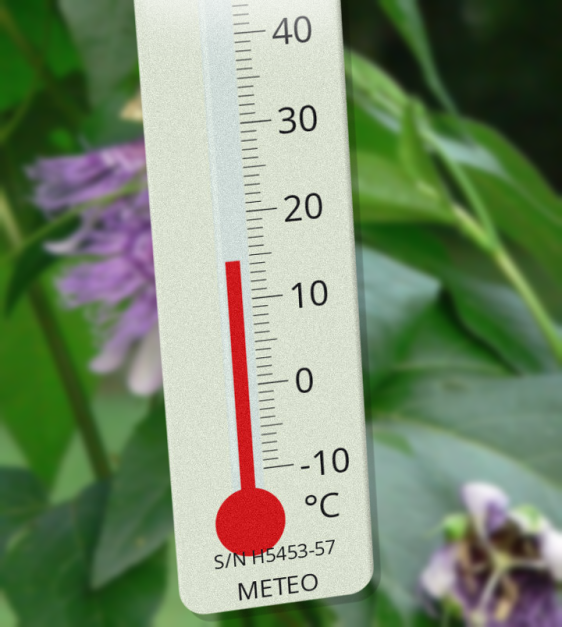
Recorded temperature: 14.5 °C
